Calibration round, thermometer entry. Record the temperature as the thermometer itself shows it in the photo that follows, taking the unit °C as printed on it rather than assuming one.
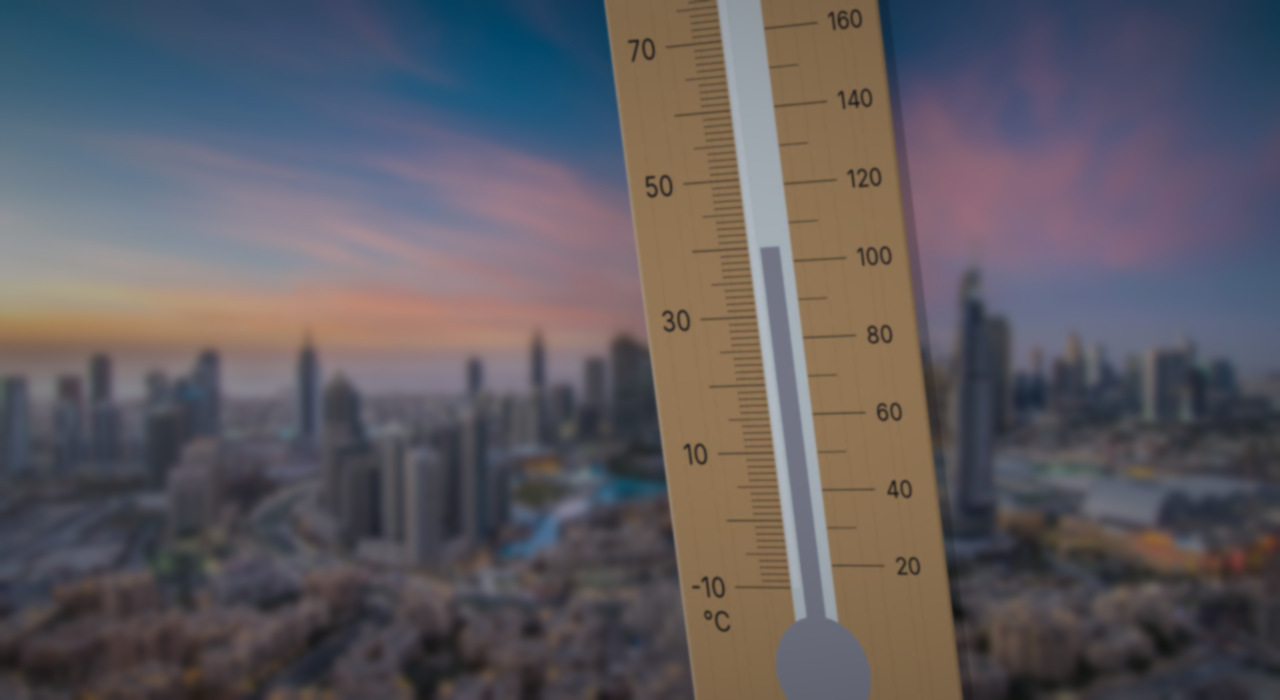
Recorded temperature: 40 °C
